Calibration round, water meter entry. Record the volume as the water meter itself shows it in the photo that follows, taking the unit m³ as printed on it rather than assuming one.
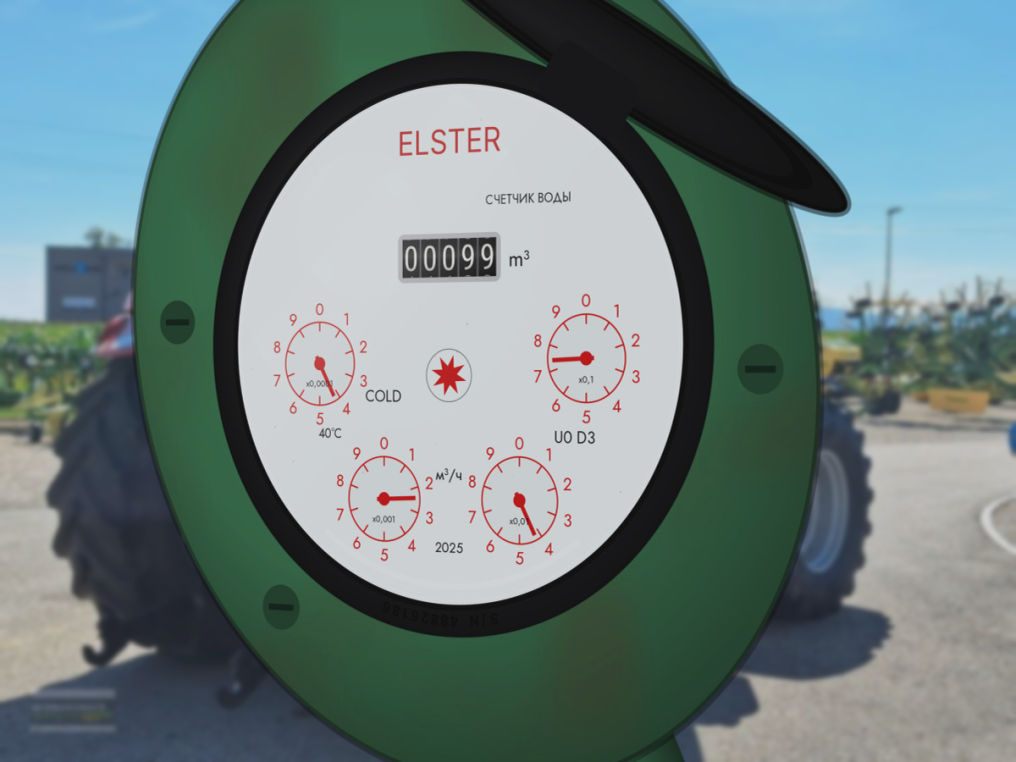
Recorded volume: 99.7424 m³
